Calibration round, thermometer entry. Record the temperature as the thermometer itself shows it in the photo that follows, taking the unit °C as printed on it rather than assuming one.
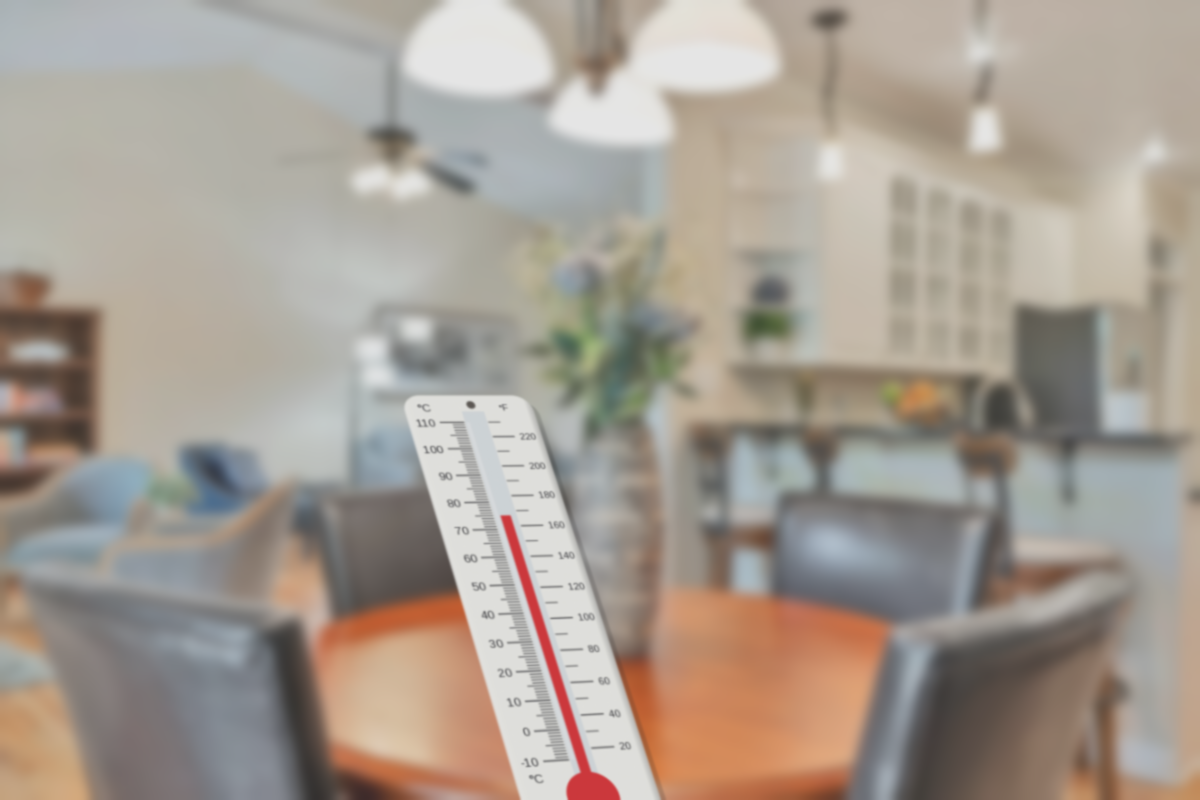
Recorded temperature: 75 °C
